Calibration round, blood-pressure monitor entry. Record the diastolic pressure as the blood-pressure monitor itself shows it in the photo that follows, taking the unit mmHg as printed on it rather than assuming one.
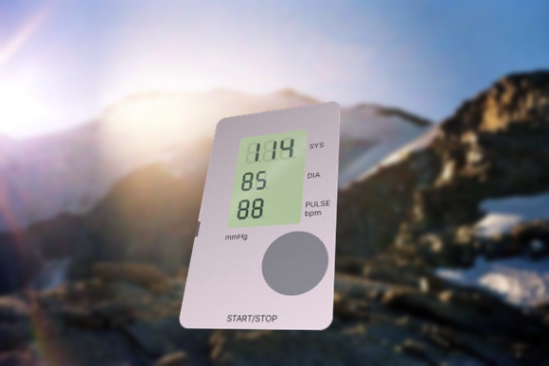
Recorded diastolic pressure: 85 mmHg
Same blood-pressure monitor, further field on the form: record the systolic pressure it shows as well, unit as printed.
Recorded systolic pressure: 114 mmHg
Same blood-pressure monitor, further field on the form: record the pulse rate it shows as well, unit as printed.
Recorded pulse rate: 88 bpm
